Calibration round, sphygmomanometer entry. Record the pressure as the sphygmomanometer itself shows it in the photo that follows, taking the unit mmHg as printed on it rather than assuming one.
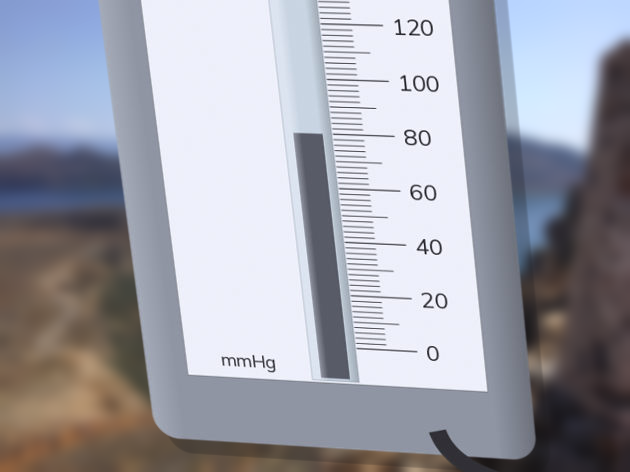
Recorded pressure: 80 mmHg
